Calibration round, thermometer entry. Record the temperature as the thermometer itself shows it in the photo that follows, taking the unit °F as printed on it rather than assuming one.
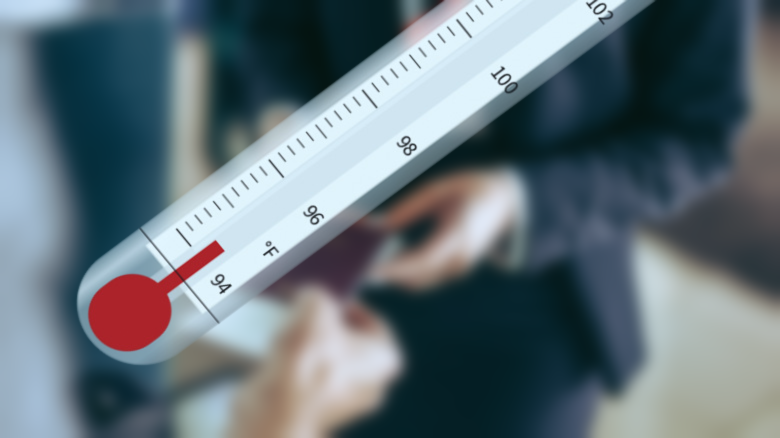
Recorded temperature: 94.4 °F
